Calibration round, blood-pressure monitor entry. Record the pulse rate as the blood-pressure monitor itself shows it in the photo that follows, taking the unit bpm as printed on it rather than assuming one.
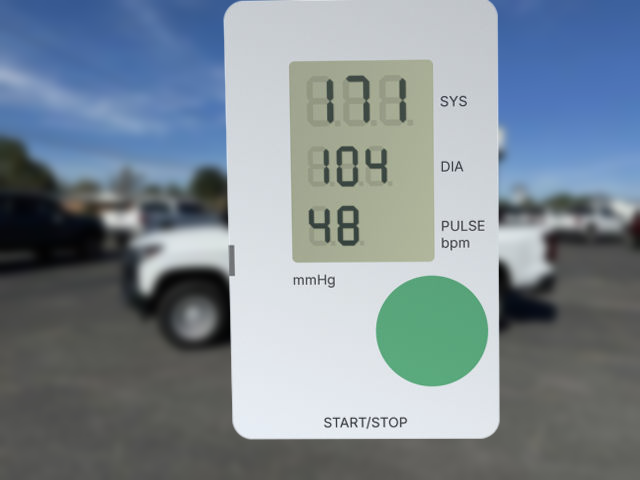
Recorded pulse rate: 48 bpm
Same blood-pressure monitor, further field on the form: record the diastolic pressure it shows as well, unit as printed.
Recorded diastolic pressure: 104 mmHg
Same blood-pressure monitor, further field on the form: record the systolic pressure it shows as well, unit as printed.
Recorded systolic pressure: 171 mmHg
